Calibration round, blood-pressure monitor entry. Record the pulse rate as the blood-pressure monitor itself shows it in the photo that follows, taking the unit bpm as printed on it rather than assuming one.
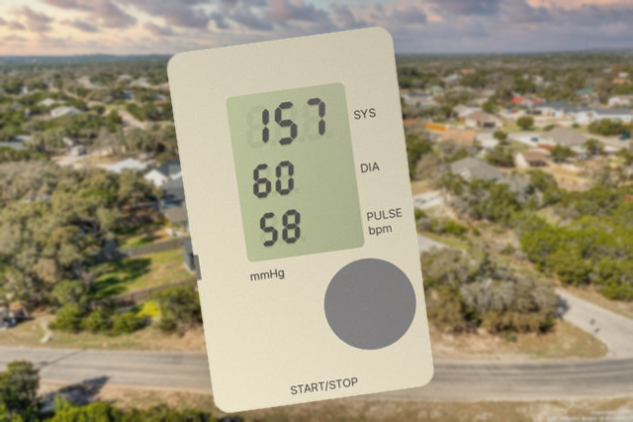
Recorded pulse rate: 58 bpm
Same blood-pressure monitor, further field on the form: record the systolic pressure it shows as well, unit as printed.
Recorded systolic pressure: 157 mmHg
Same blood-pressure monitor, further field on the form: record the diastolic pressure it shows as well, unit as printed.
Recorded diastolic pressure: 60 mmHg
